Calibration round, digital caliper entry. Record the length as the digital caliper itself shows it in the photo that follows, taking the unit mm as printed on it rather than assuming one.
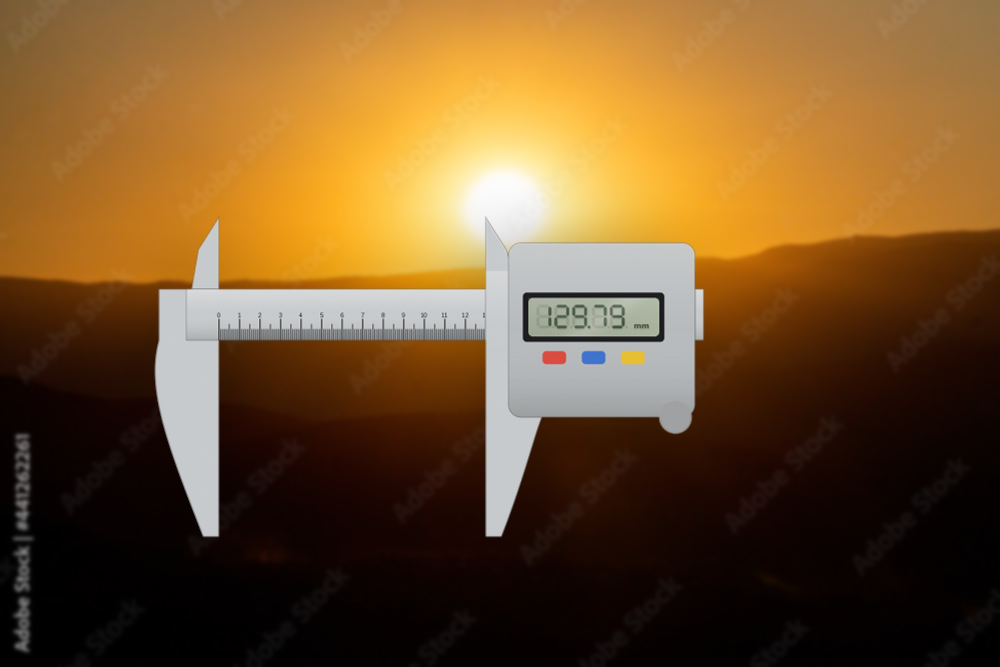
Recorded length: 129.79 mm
